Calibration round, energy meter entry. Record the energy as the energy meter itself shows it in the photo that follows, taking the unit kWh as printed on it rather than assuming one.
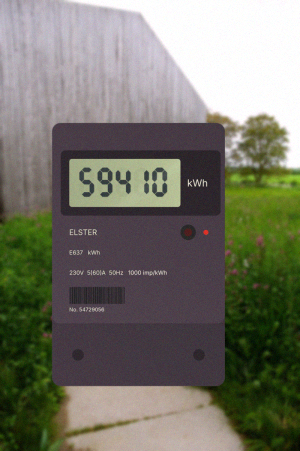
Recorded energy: 59410 kWh
